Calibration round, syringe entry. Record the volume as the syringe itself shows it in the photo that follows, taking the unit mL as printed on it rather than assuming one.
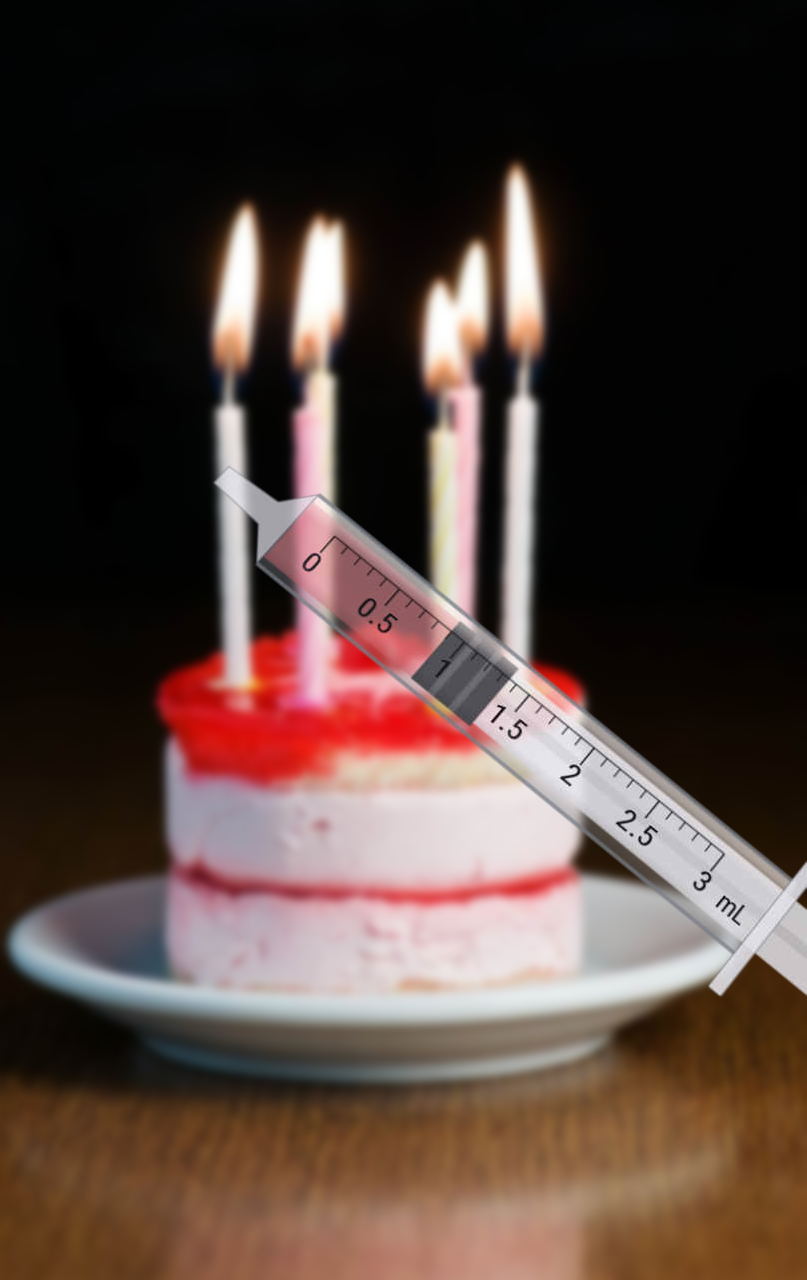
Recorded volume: 0.9 mL
